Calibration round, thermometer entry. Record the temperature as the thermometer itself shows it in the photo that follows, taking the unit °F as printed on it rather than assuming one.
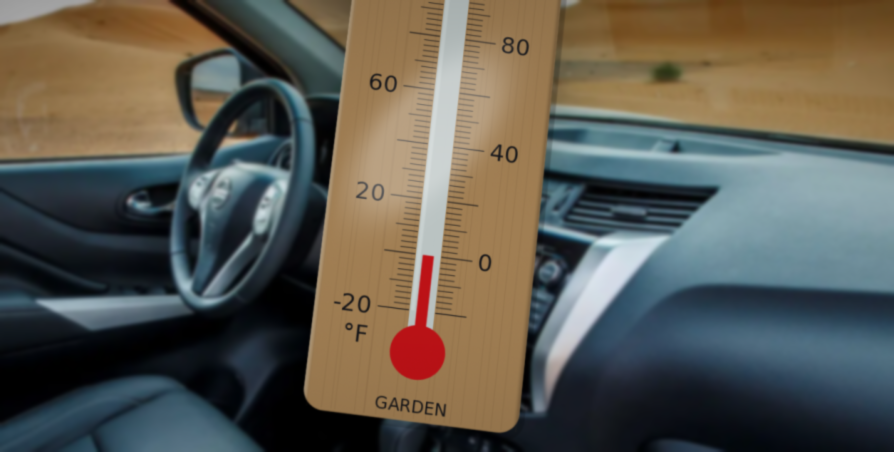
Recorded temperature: 0 °F
